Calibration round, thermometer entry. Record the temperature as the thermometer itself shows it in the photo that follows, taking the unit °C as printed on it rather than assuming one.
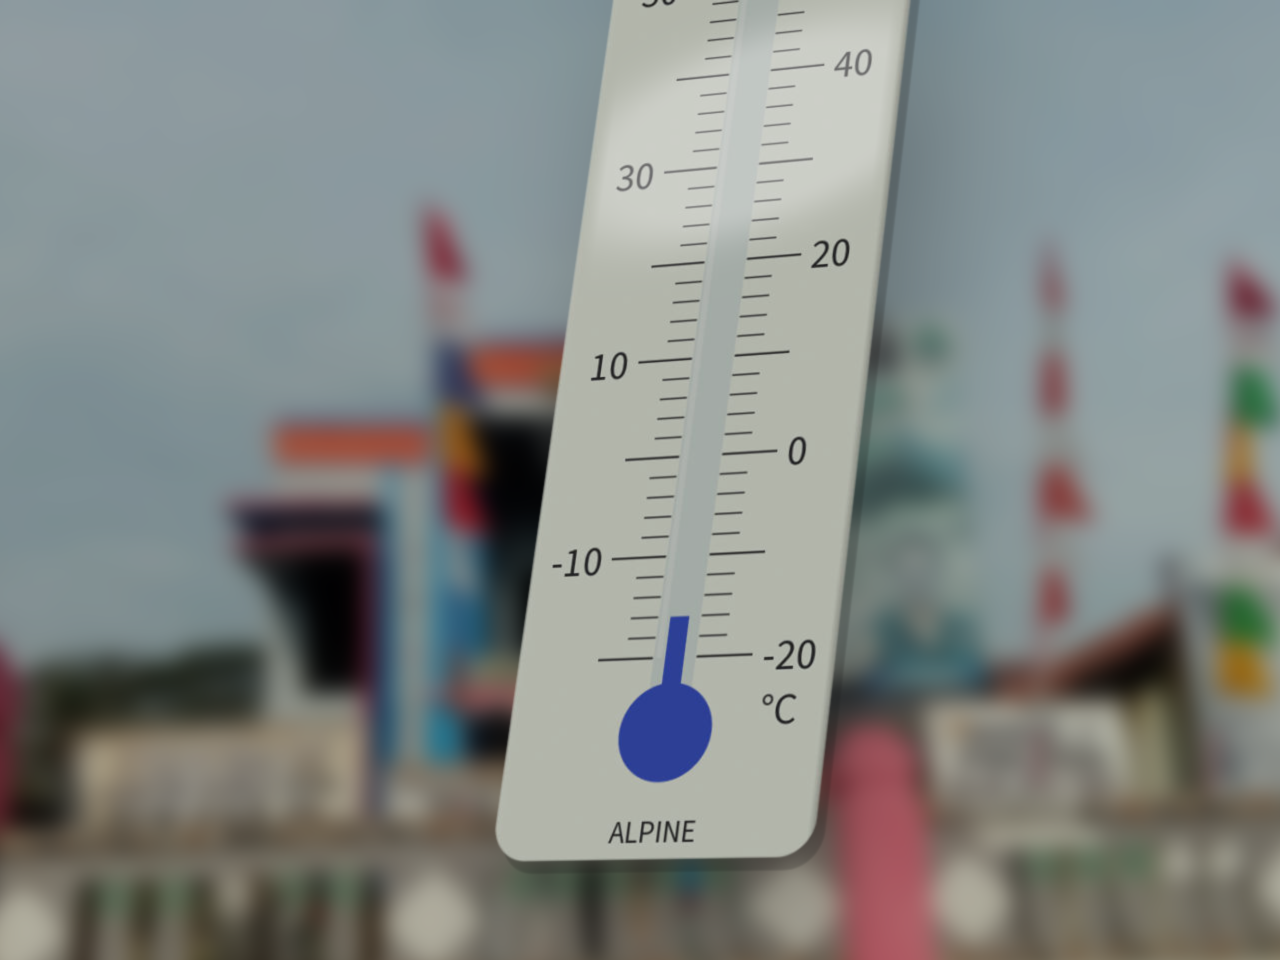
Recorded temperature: -16 °C
